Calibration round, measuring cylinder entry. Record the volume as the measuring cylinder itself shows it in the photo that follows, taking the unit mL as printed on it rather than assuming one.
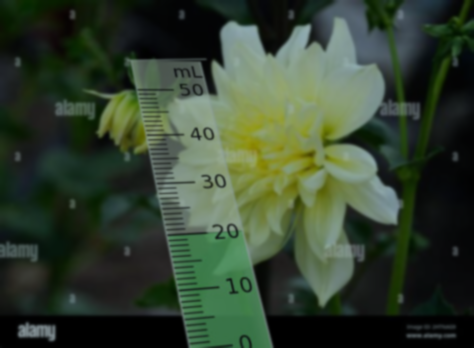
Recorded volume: 20 mL
